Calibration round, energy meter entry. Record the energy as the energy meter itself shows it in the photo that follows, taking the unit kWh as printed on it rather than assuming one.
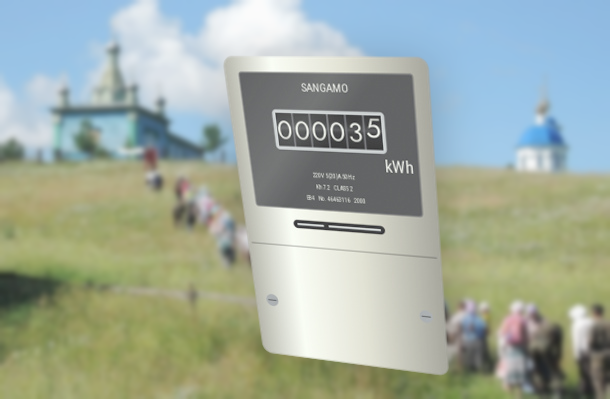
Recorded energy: 35 kWh
